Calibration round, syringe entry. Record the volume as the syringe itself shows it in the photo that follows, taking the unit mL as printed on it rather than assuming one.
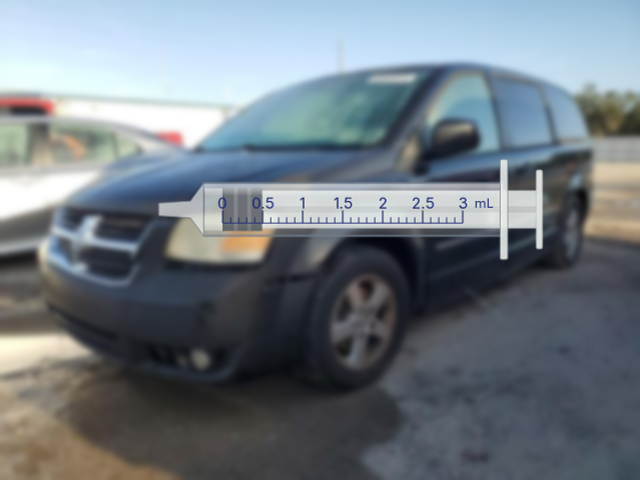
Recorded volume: 0 mL
